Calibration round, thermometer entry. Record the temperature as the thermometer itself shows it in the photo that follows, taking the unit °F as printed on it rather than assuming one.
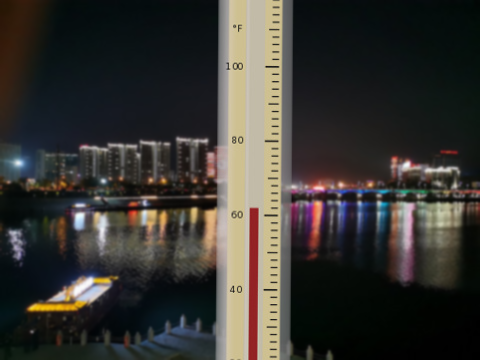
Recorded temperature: 62 °F
